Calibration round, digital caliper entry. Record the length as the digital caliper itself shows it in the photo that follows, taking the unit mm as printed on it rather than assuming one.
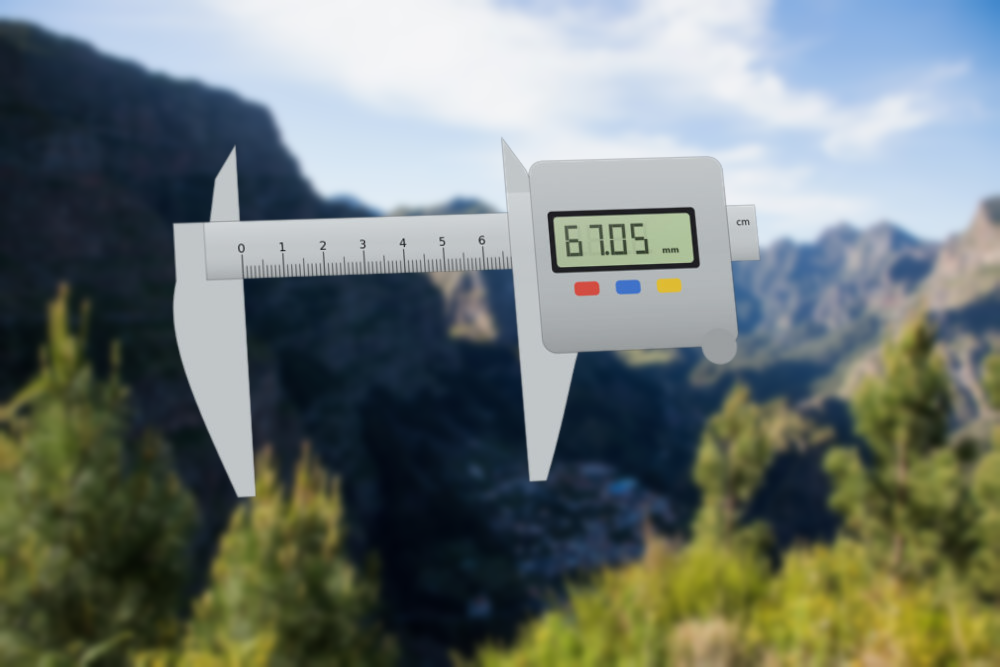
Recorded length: 67.05 mm
